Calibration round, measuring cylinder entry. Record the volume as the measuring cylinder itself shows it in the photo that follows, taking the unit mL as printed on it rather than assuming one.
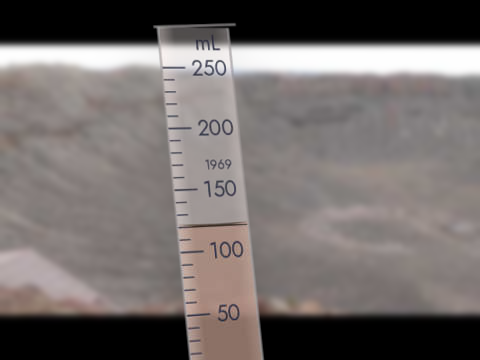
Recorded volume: 120 mL
